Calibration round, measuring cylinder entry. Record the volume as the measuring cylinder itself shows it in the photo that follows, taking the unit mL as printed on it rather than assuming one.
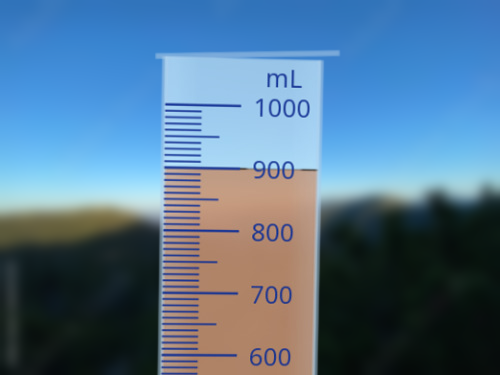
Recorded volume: 900 mL
